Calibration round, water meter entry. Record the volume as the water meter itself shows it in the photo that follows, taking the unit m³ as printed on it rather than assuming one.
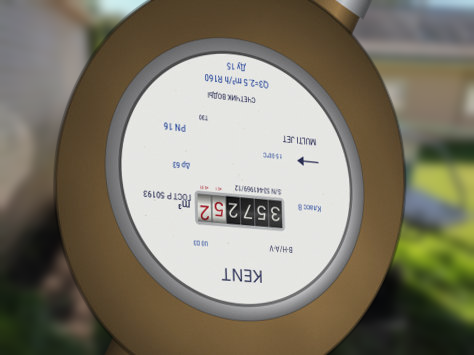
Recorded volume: 3572.52 m³
